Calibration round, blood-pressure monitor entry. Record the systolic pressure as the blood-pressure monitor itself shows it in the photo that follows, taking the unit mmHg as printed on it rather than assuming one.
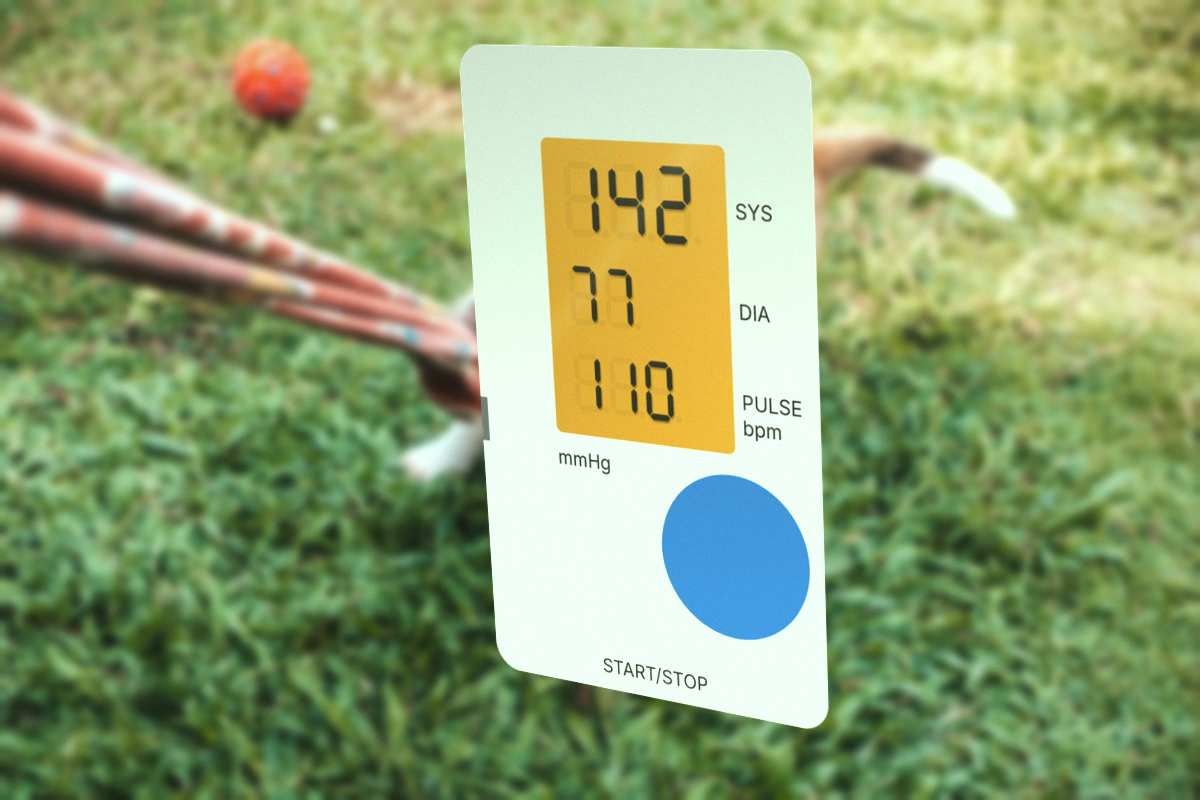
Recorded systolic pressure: 142 mmHg
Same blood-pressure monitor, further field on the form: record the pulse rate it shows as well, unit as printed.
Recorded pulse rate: 110 bpm
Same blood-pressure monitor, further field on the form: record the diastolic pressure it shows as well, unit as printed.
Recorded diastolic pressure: 77 mmHg
